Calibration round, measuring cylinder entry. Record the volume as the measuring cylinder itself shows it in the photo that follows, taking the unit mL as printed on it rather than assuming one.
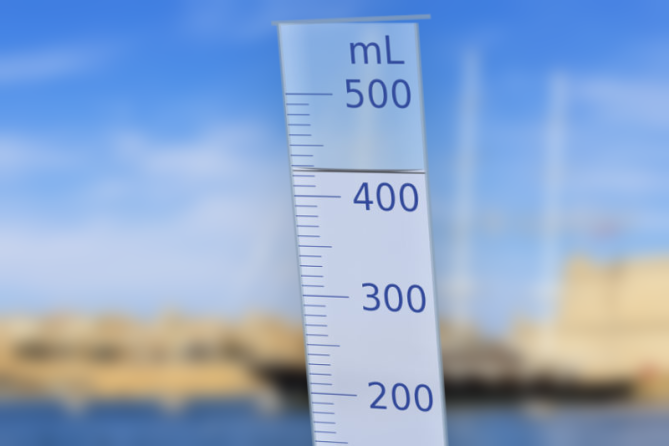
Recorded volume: 425 mL
